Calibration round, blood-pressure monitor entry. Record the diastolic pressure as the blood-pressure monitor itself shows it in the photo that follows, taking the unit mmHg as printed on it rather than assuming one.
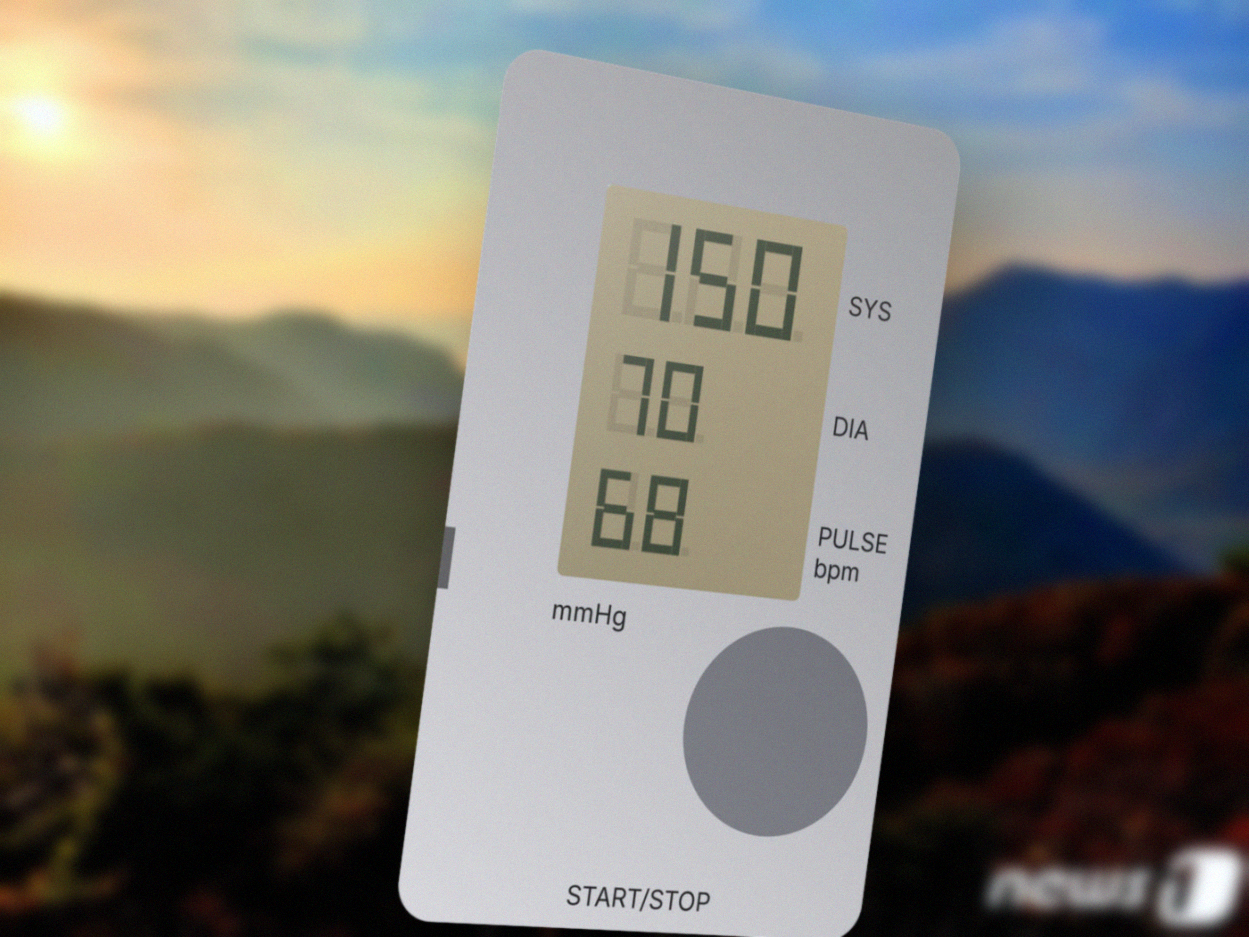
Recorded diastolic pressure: 70 mmHg
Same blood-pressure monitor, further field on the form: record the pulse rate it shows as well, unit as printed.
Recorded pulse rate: 68 bpm
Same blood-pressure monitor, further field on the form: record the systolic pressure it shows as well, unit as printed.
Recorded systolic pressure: 150 mmHg
